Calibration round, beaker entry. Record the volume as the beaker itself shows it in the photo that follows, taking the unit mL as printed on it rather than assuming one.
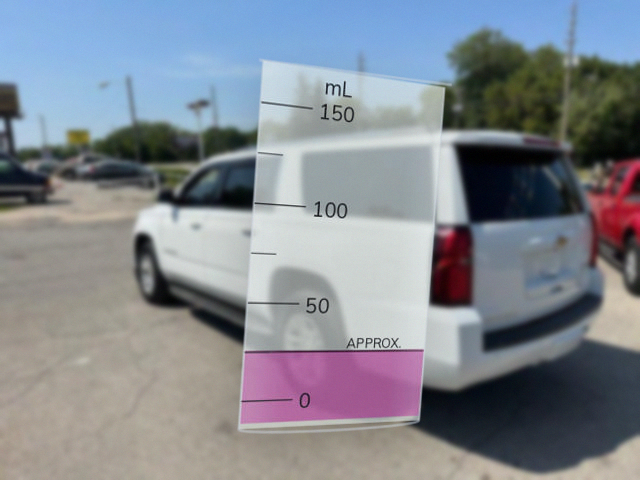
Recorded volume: 25 mL
